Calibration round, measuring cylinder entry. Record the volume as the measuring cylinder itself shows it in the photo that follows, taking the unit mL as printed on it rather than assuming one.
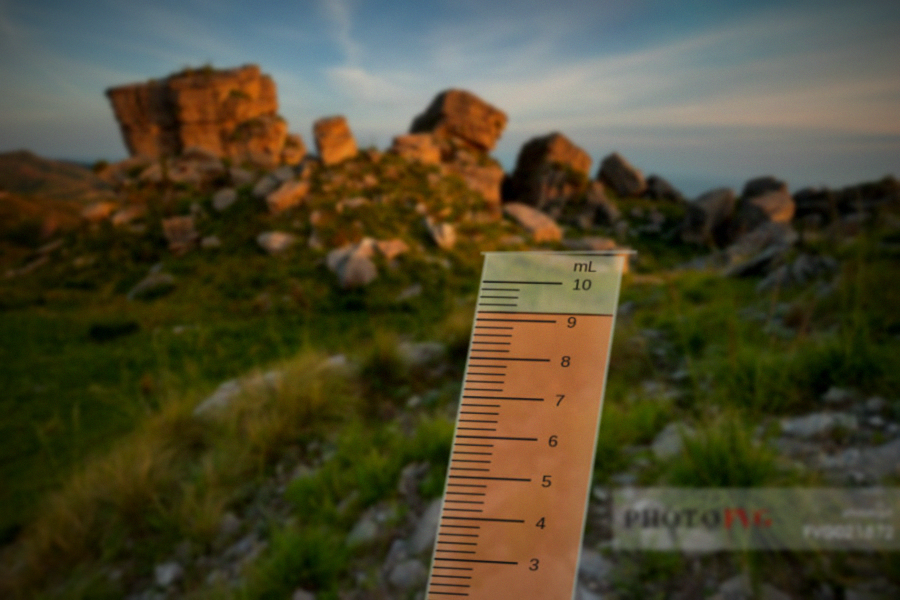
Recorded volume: 9.2 mL
